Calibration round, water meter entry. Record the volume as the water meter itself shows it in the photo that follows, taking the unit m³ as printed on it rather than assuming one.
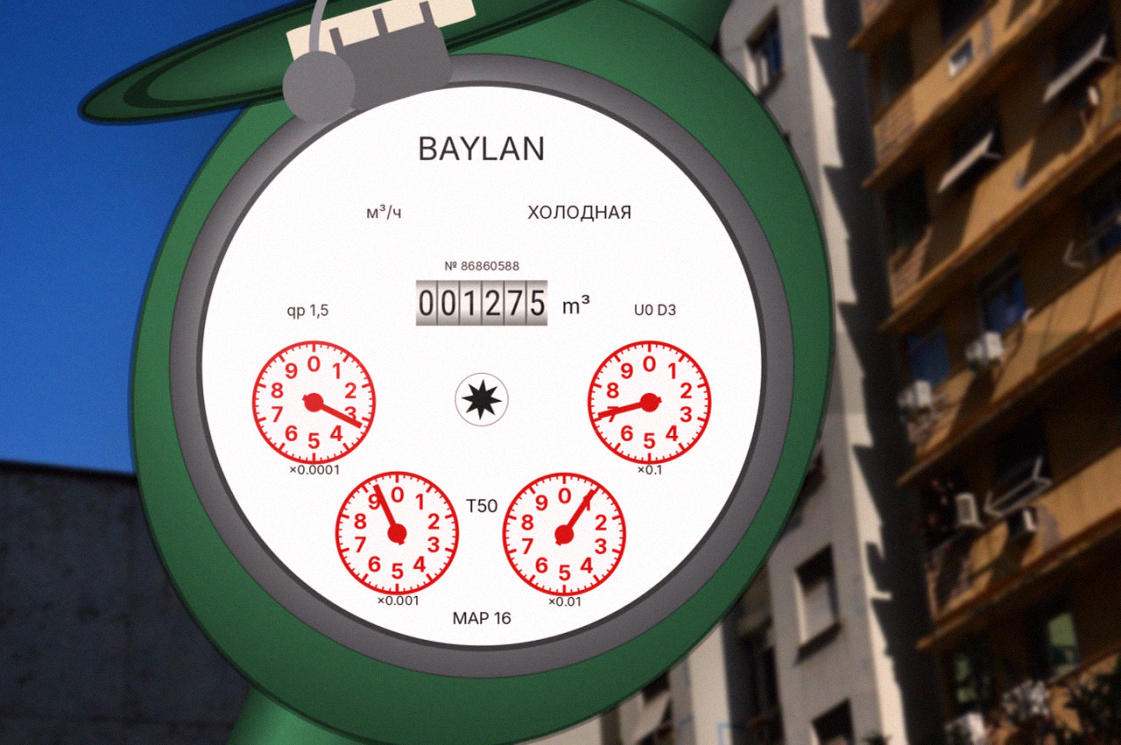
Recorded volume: 1275.7093 m³
